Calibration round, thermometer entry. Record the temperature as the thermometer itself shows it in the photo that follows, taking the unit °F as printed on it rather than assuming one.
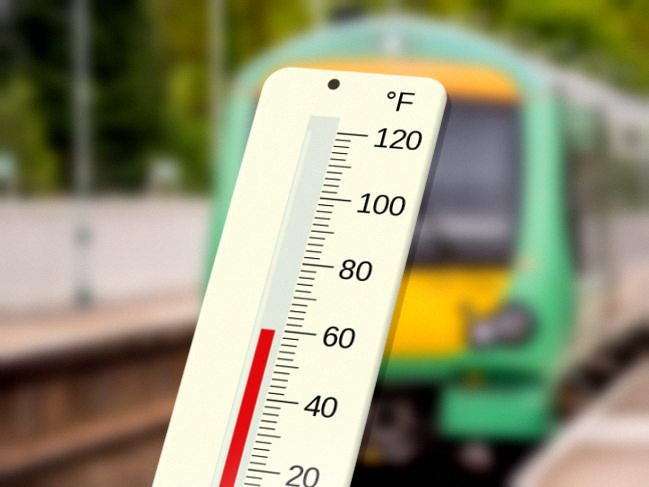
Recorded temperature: 60 °F
